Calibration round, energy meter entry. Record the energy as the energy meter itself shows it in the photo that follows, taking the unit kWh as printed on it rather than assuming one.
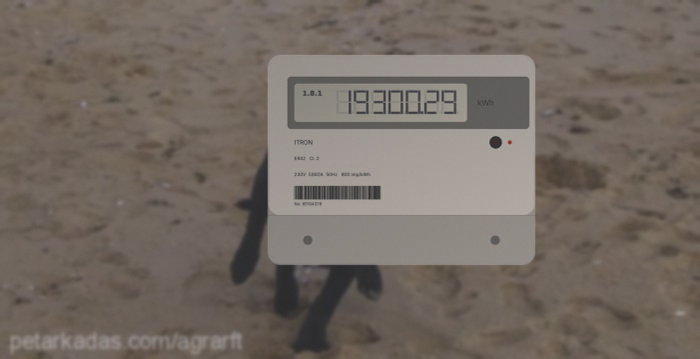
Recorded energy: 19300.29 kWh
